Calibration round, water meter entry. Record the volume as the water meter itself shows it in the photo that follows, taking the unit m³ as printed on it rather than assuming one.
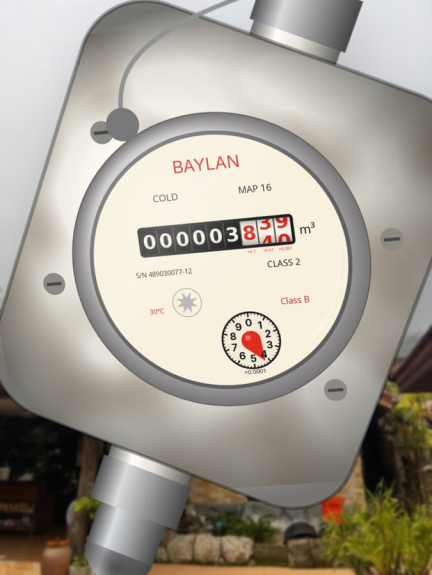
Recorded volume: 3.8394 m³
